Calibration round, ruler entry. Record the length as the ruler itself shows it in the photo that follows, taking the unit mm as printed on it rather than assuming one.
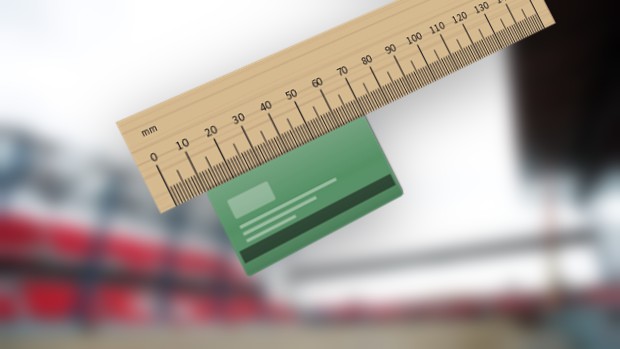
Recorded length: 60 mm
